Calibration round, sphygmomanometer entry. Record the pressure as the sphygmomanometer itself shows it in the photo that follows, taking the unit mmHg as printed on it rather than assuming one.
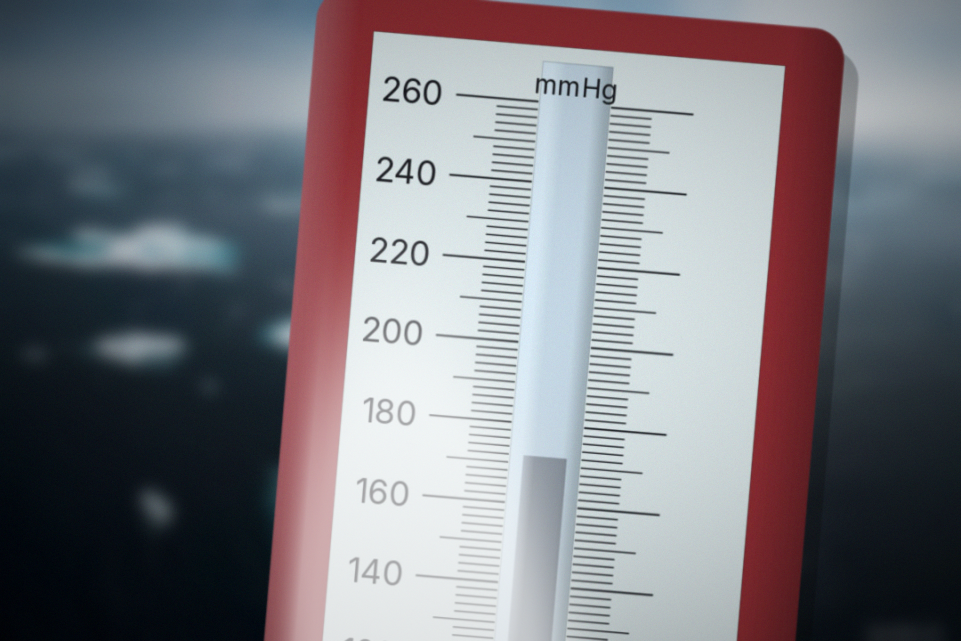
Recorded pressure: 172 mmHg
